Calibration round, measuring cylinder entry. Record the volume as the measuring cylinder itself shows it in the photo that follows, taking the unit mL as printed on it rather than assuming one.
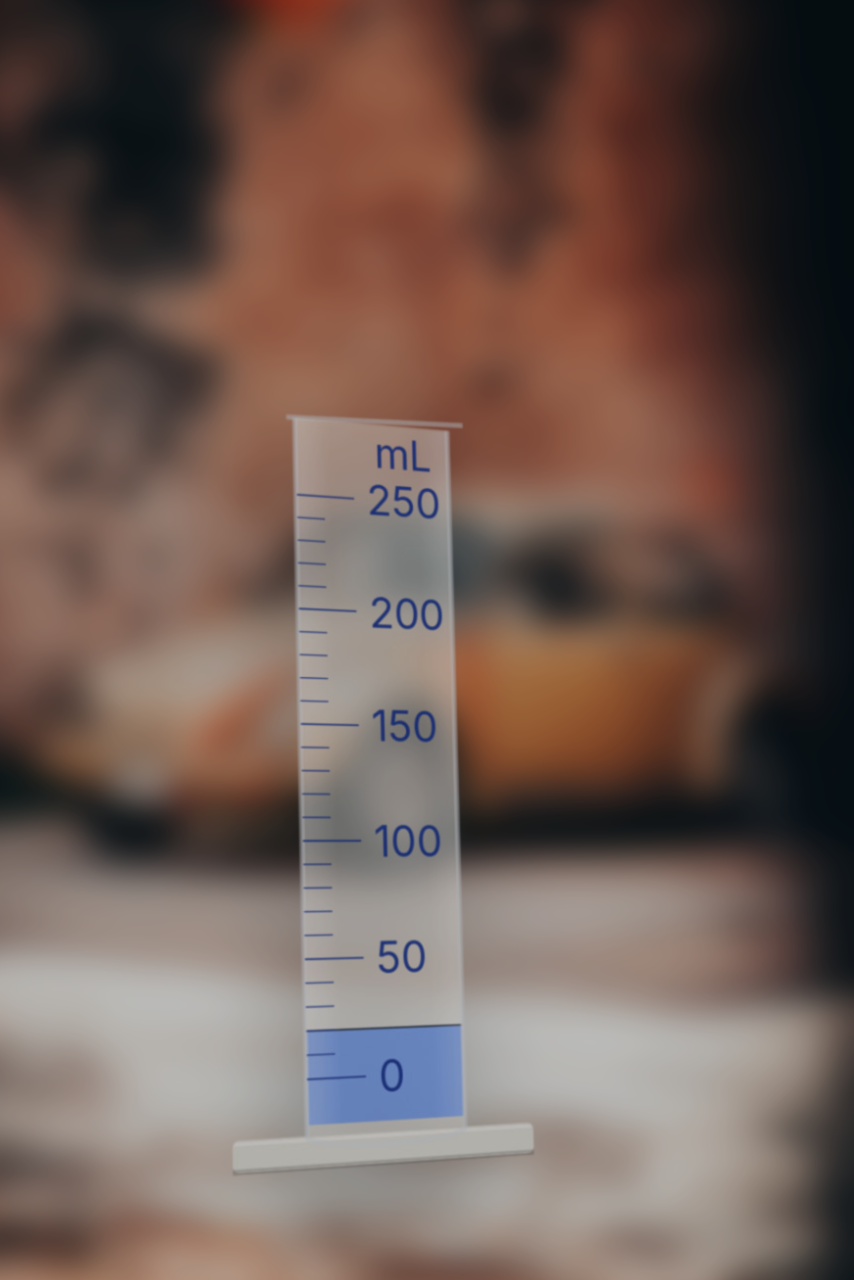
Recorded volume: 20 mL
